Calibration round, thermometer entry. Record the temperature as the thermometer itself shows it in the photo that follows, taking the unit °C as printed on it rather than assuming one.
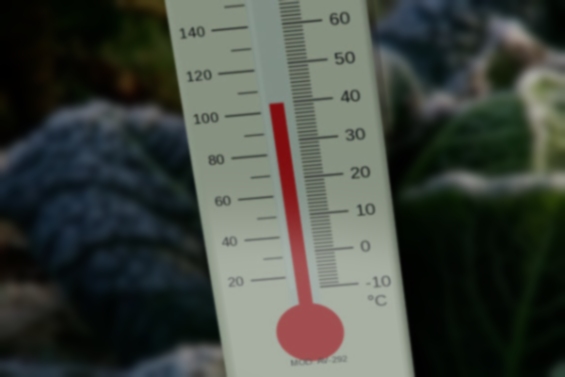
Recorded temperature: 40 °C
